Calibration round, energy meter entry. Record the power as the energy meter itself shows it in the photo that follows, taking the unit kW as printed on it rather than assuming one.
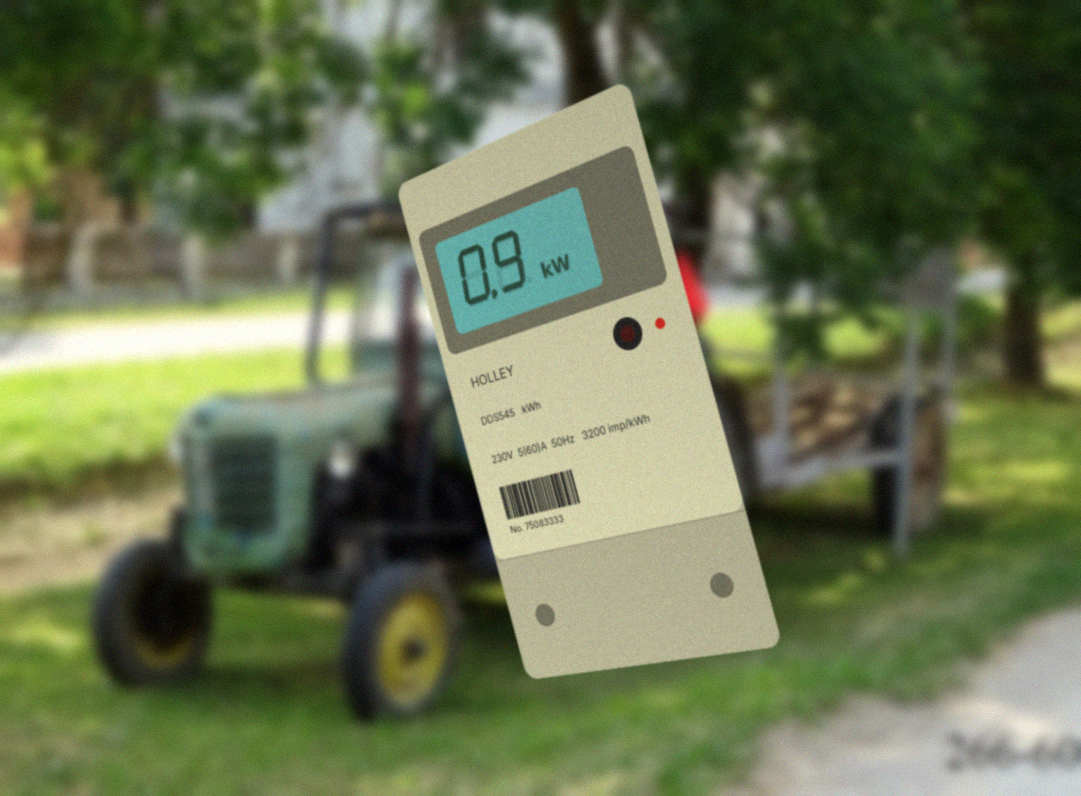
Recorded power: 0.9 kW
